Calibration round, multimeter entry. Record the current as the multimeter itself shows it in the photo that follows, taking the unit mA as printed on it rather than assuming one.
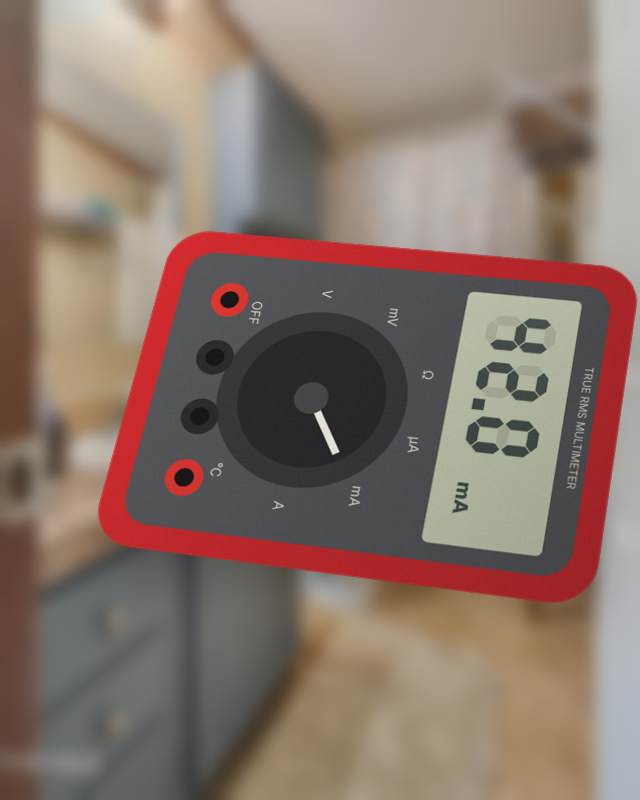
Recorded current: 42.0 mA
